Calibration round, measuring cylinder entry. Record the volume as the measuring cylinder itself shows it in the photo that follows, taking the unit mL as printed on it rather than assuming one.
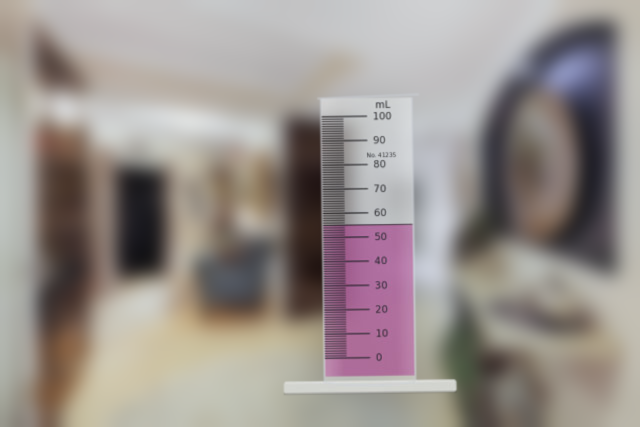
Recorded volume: 55 mL
